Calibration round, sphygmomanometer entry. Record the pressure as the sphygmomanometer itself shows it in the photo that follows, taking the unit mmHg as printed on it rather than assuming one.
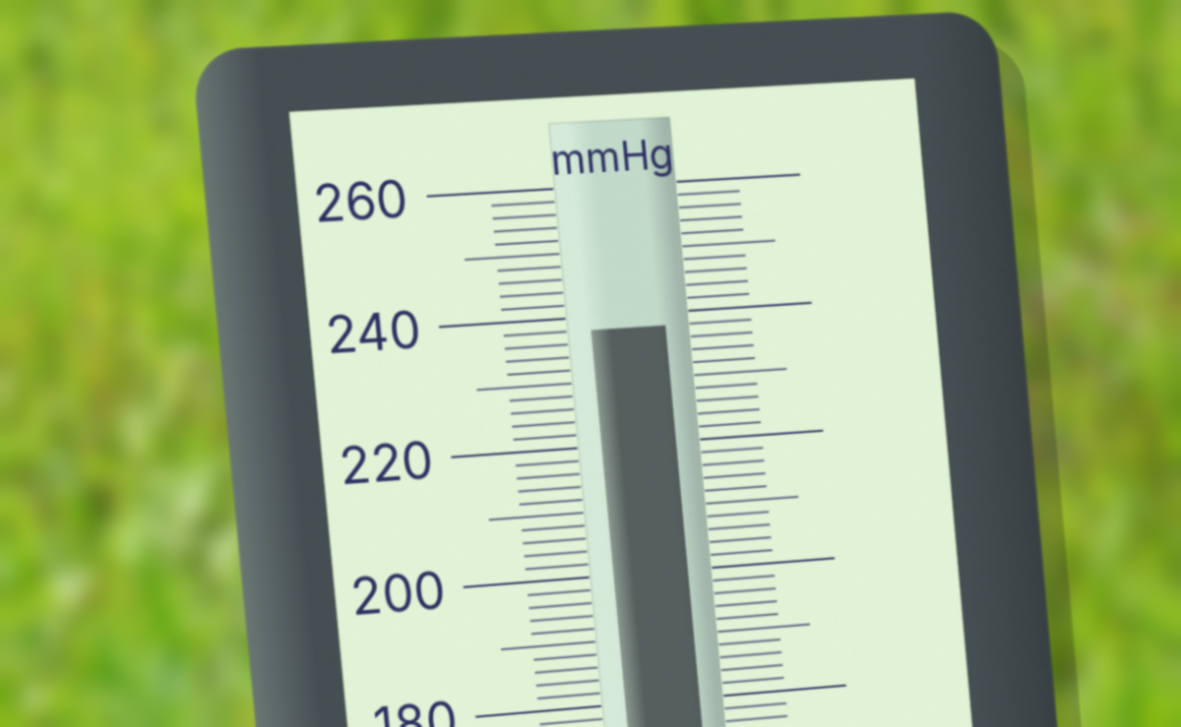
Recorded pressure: 238 mmHg
